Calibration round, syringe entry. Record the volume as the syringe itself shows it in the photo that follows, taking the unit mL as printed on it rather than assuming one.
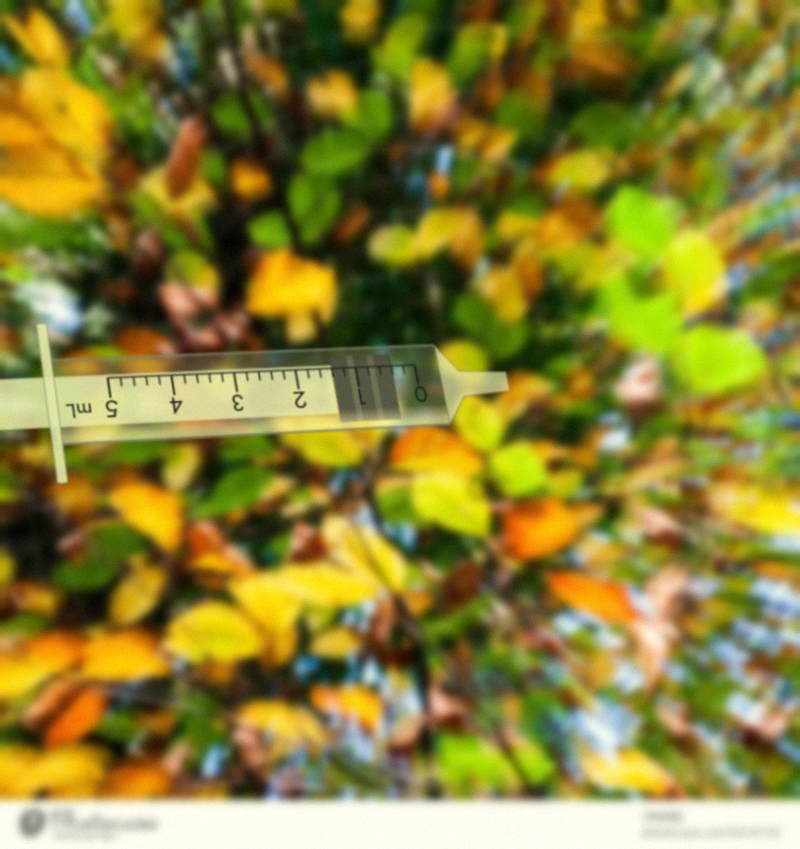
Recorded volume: 0.4 mL
